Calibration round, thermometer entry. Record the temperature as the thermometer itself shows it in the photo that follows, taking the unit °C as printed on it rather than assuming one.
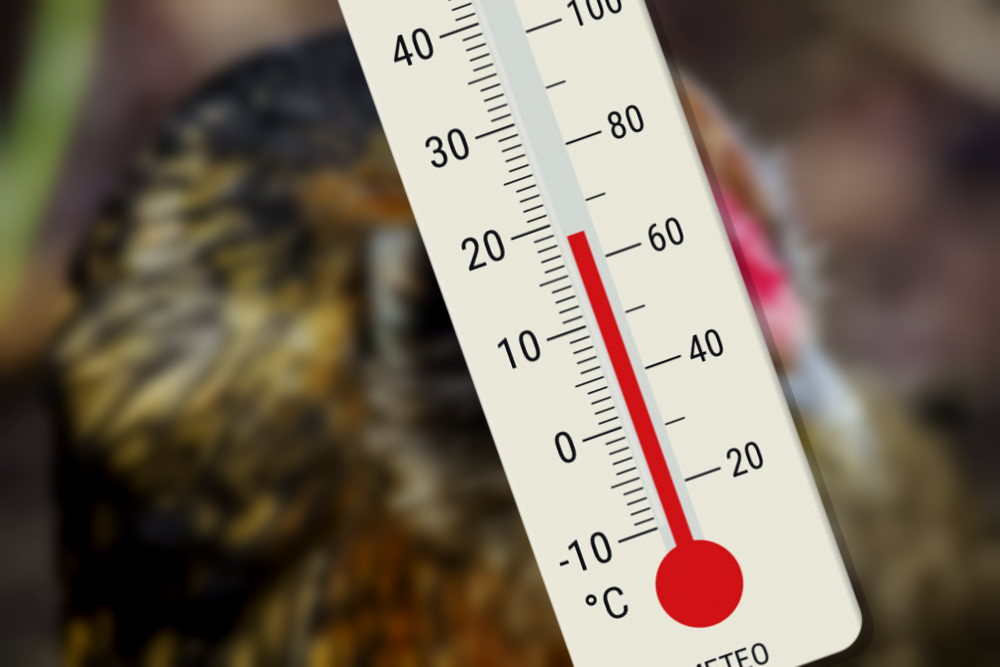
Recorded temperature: 18.5 °C
